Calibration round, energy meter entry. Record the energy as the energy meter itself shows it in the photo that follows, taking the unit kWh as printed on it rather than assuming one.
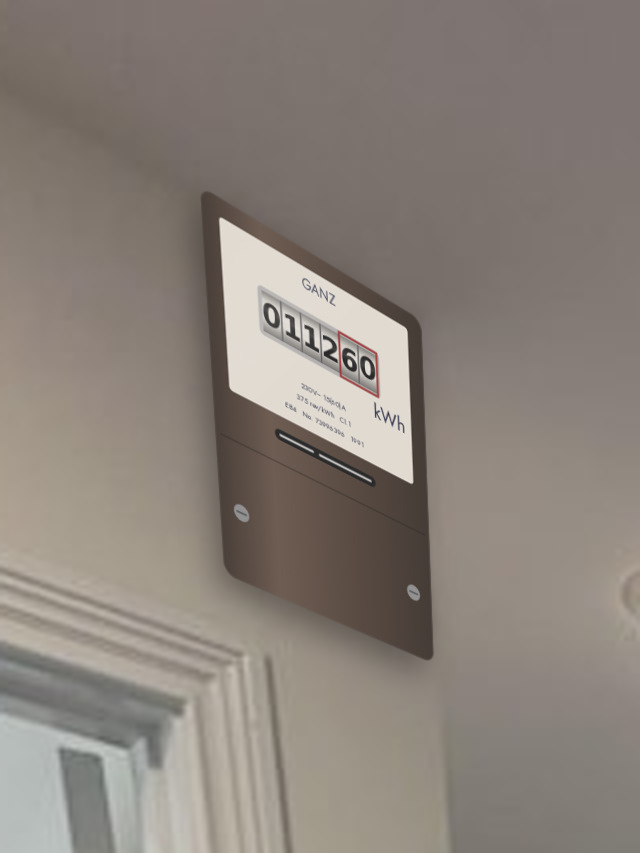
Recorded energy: 112.60 kWh
